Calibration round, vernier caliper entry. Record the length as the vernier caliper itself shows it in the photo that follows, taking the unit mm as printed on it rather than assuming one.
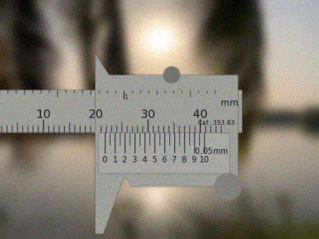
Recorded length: 21.8 mm
